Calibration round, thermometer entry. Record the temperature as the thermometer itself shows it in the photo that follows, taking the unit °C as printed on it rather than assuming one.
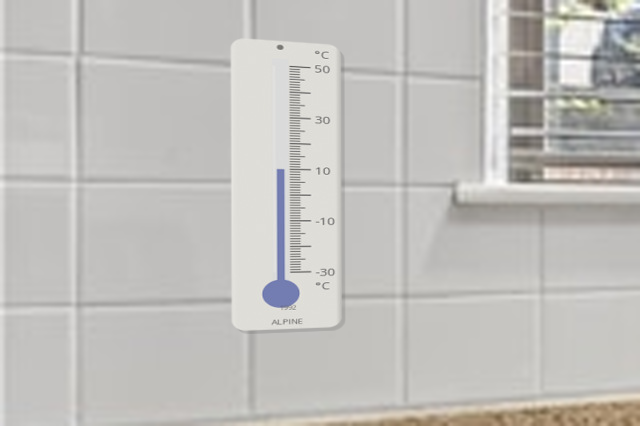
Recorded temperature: 10 °C
